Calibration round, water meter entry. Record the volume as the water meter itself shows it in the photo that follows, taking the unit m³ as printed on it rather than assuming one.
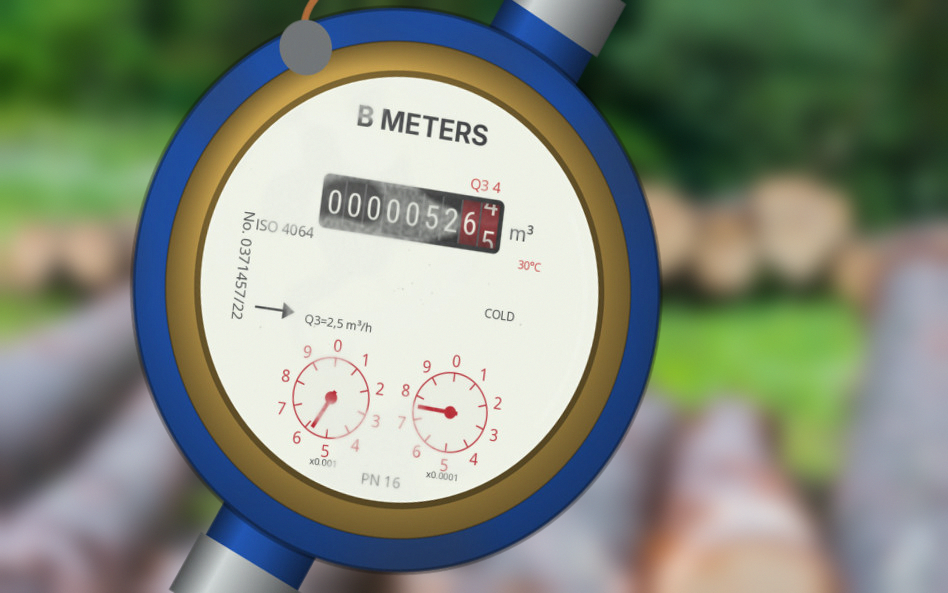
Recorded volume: 52.6457 m³
